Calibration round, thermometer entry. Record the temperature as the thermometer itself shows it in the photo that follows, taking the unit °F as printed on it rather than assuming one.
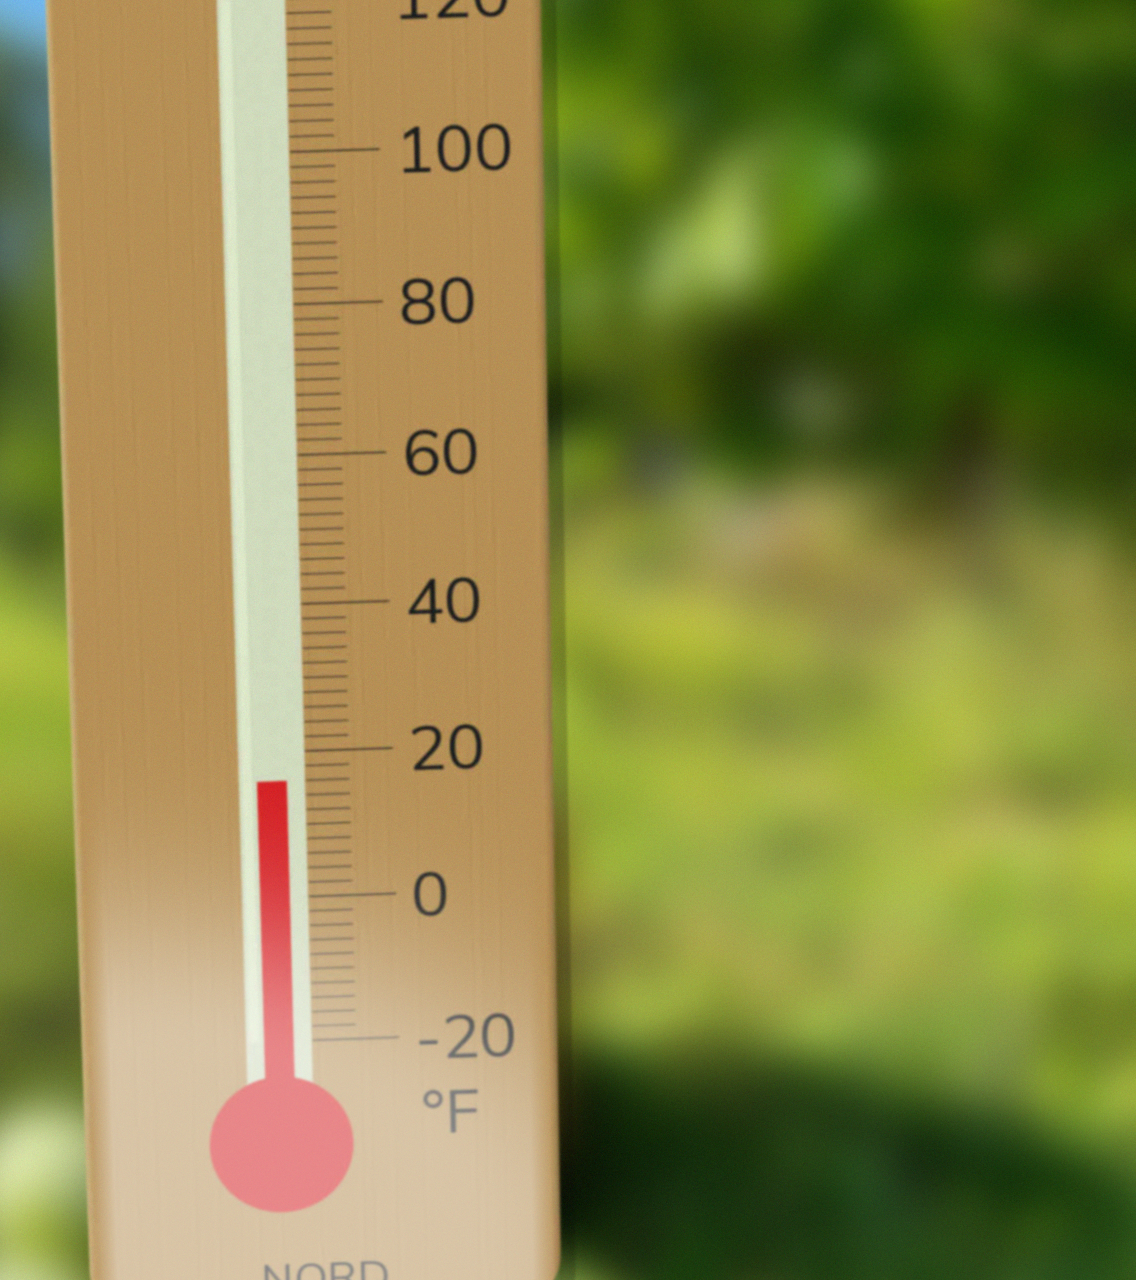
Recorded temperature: 16 °F
